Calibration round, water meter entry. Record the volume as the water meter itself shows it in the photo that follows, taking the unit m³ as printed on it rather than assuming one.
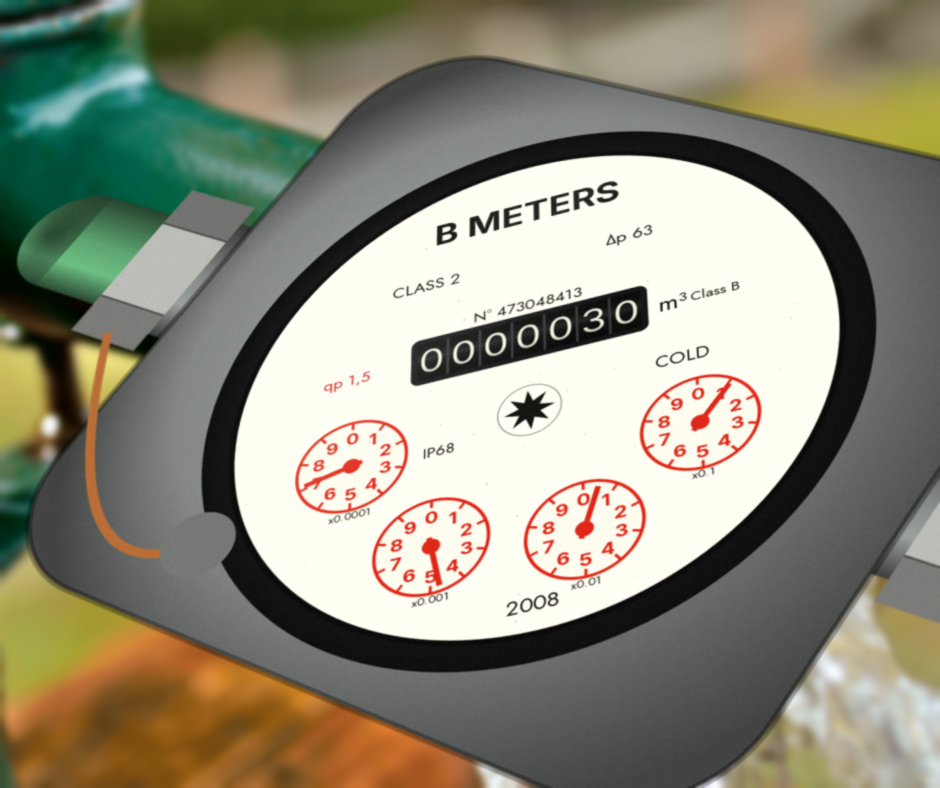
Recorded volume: 30.1047 m³
